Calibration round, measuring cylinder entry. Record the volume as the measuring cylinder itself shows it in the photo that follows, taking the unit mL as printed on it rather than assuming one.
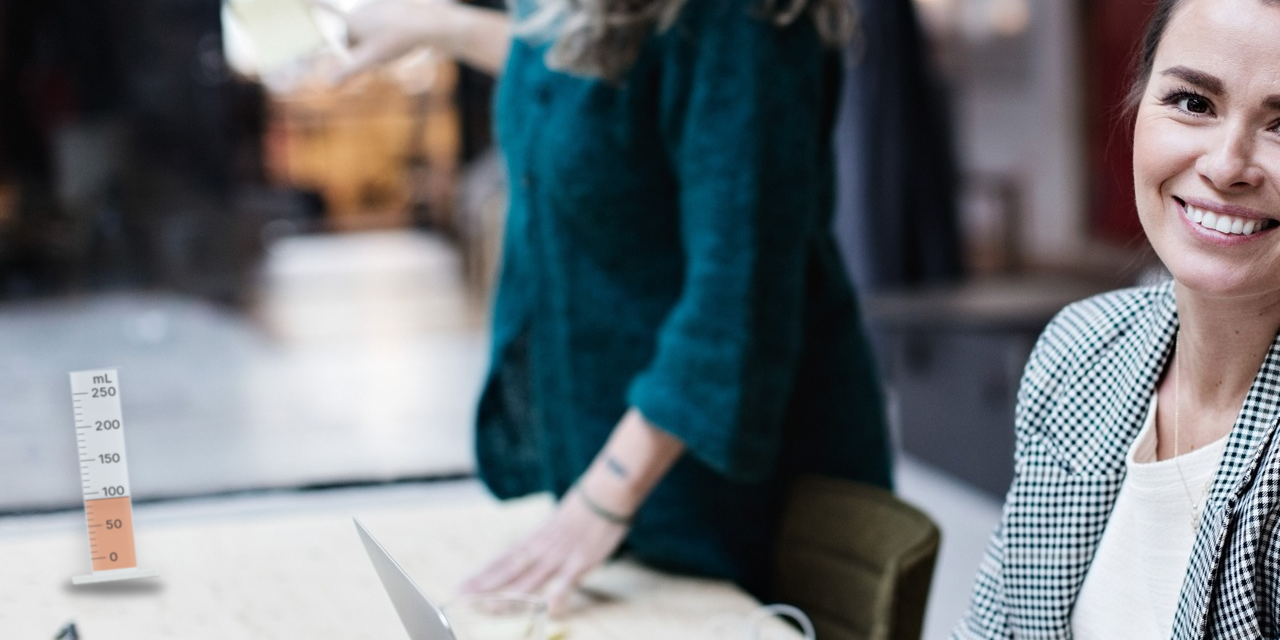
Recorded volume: 90 mL
